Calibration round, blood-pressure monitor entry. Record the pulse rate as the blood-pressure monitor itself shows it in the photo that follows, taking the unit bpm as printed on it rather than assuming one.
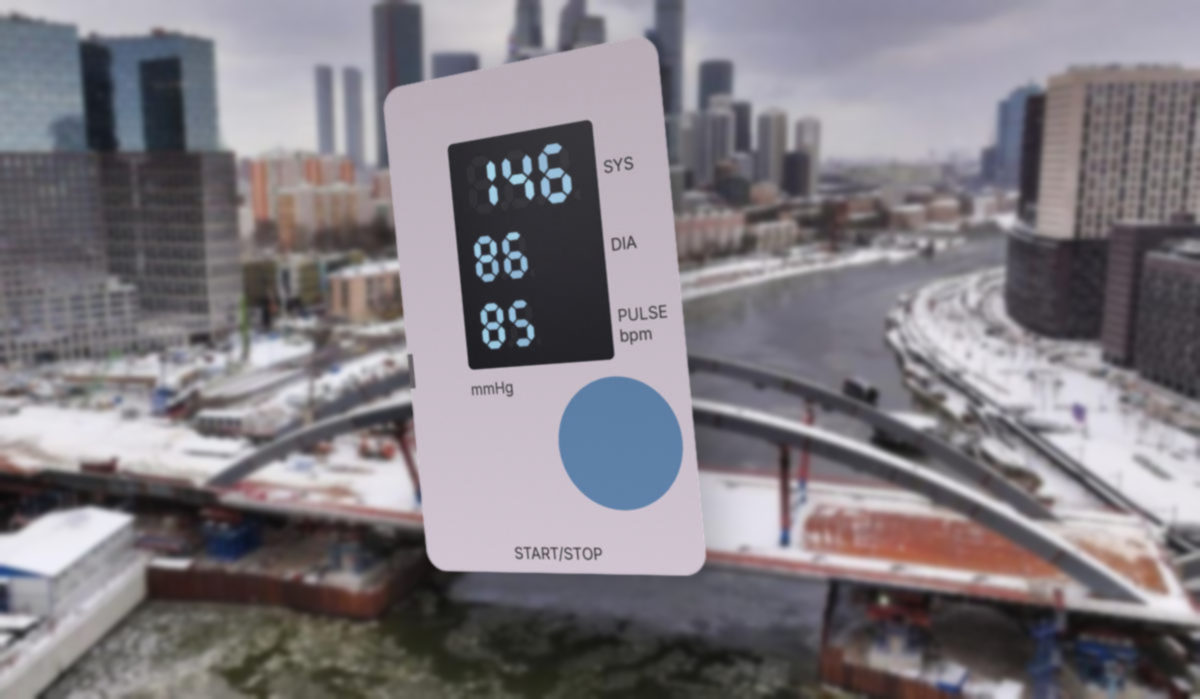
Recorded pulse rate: 85 bpm
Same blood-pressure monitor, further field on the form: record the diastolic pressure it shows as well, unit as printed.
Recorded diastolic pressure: 86 mmHg
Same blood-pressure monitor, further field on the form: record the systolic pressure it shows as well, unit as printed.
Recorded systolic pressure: 146 mmHg
